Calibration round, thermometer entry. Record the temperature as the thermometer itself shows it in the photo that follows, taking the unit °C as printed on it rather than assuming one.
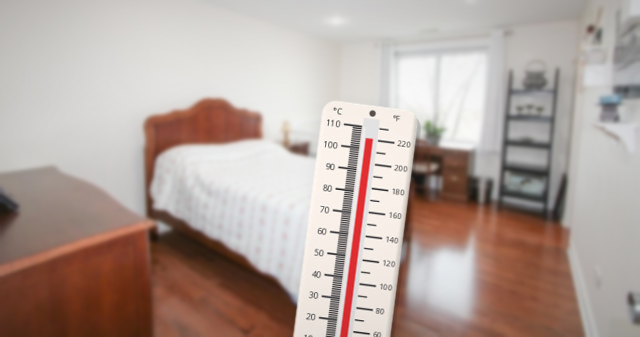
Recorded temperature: 105 °C
